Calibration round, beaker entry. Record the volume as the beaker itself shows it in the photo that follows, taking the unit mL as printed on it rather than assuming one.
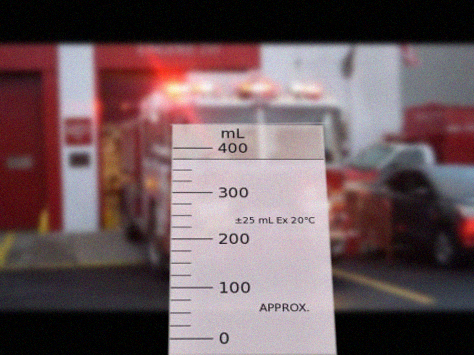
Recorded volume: 375 mL
